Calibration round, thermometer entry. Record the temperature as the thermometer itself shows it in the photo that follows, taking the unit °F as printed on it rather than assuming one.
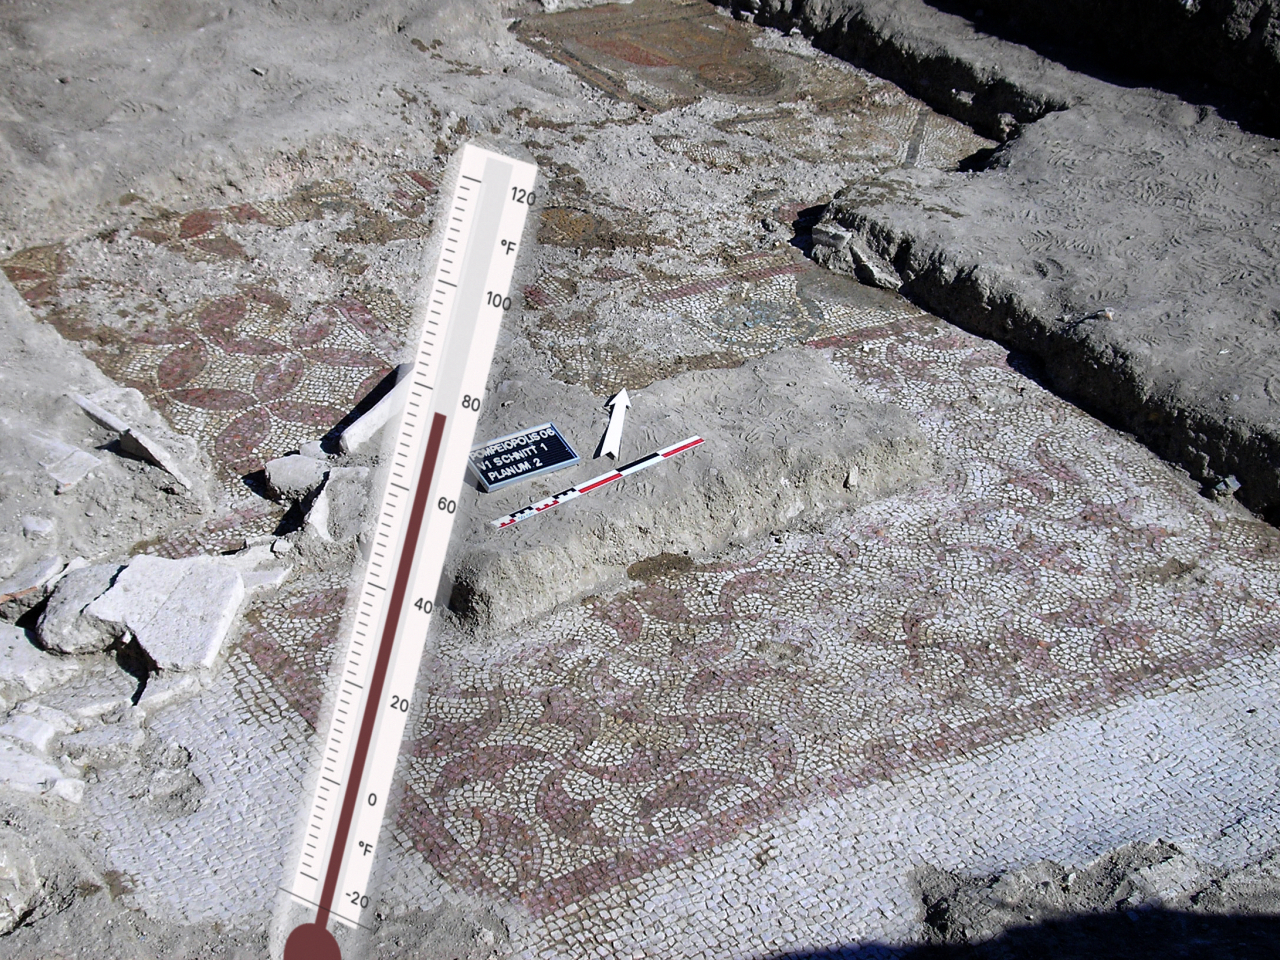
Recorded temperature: 76 °F
